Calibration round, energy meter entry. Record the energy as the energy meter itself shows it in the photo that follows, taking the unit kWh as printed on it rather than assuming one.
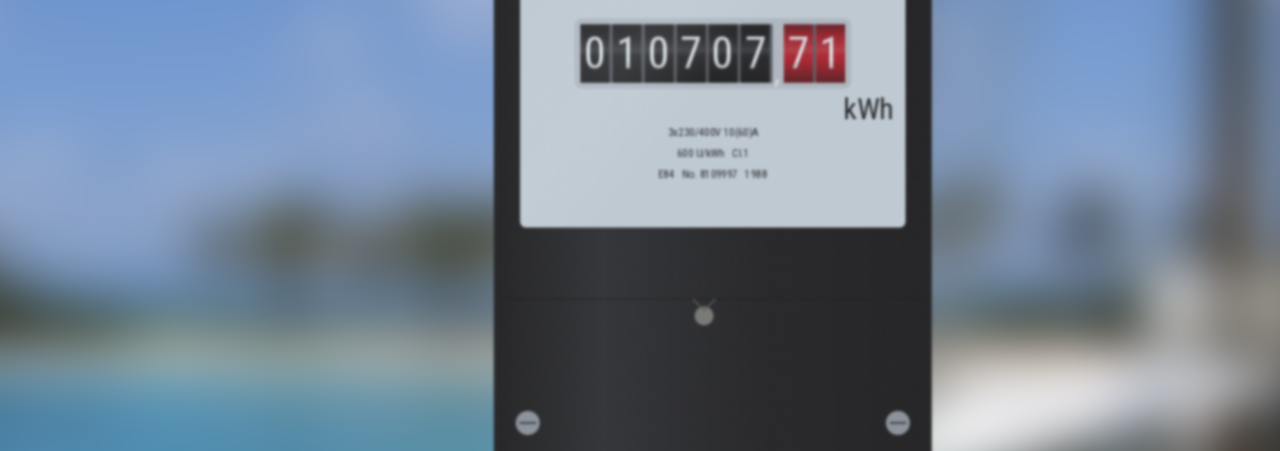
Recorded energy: 10707.71 kWh
